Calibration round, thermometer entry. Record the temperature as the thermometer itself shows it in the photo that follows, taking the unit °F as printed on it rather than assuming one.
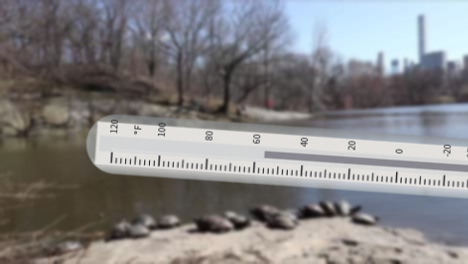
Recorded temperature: 56 °F
